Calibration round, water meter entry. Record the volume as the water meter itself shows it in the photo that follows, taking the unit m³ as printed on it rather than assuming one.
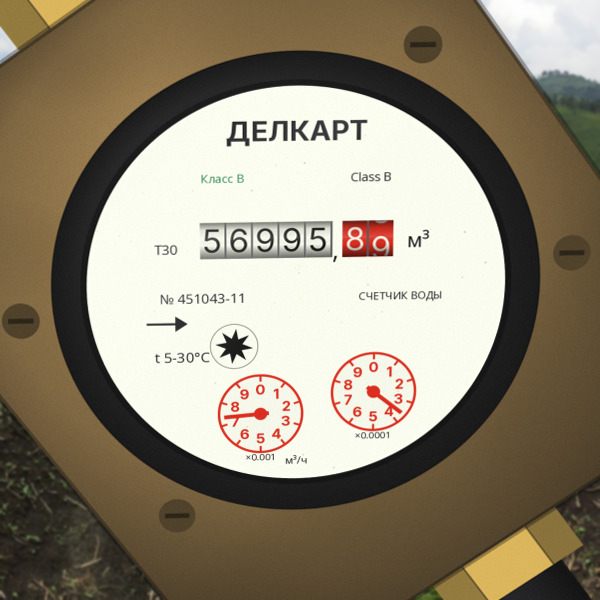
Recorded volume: 56995.8873 m³
